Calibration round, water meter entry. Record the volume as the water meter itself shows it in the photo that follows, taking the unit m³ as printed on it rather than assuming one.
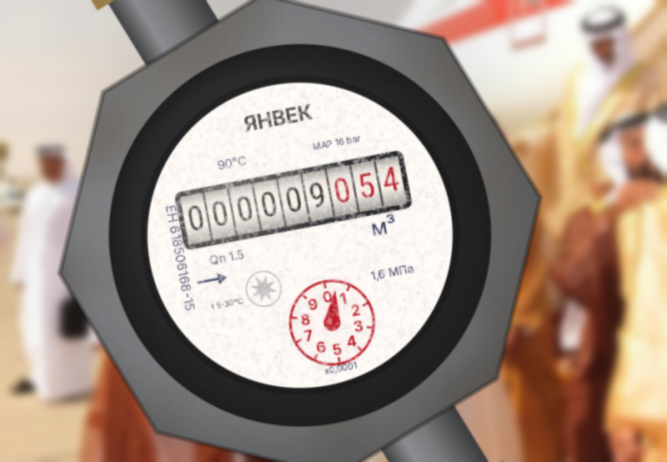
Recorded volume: 9.0540 m³
